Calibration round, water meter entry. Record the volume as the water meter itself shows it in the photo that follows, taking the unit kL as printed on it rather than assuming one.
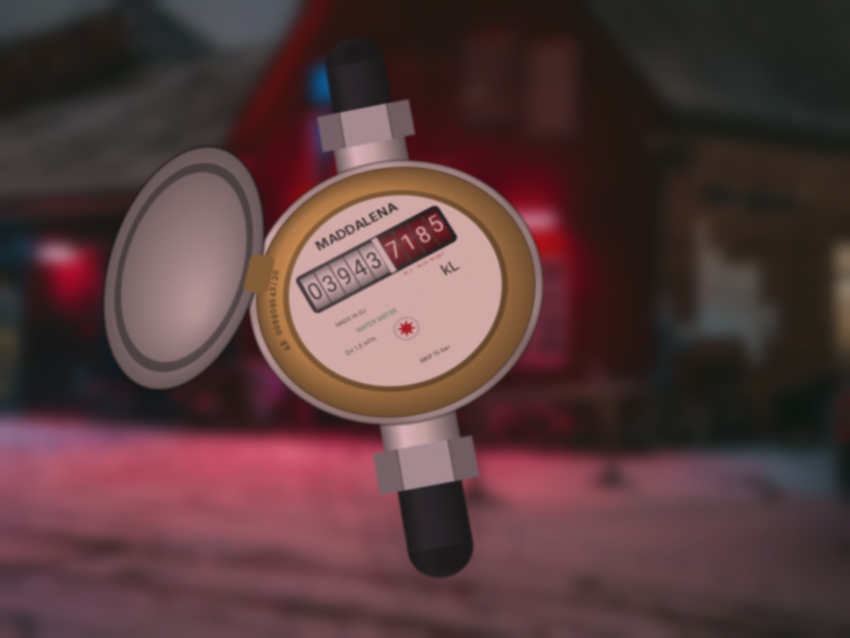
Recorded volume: 3943.7185 kL
